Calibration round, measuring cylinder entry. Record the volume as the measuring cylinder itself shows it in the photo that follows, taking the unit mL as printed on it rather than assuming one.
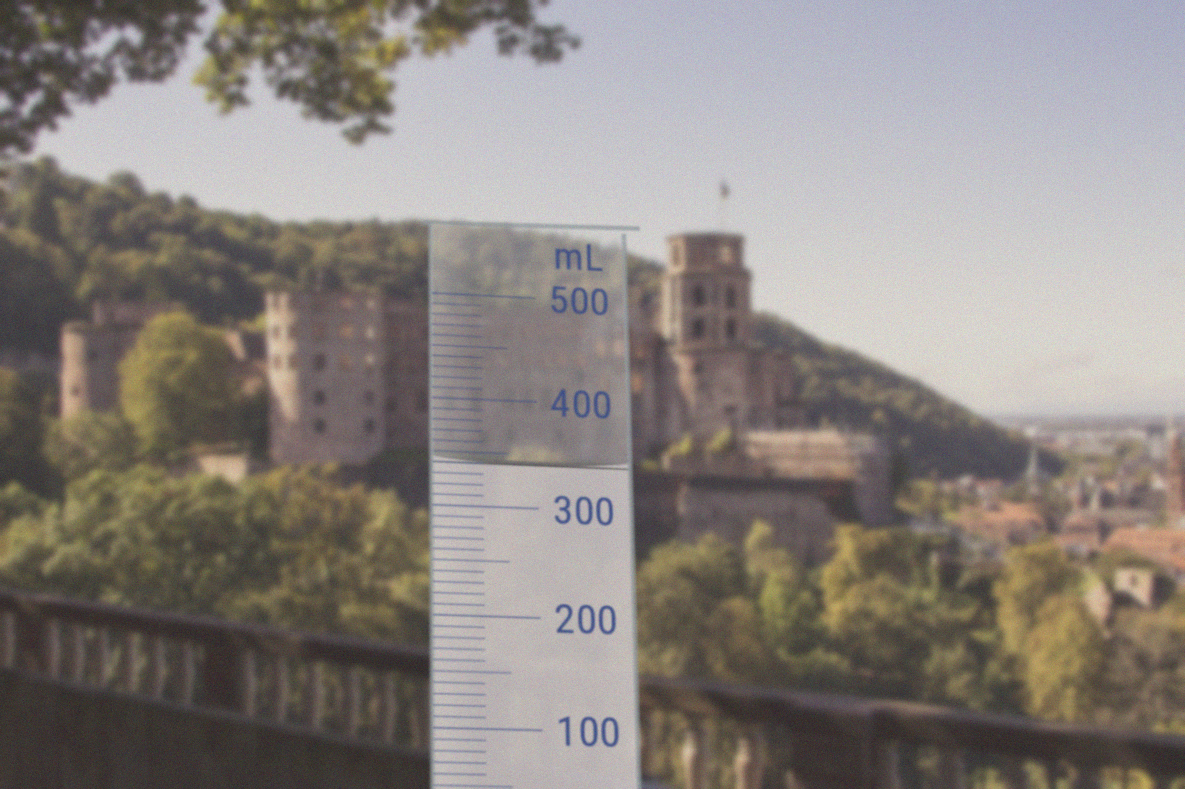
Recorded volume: 340 mL
